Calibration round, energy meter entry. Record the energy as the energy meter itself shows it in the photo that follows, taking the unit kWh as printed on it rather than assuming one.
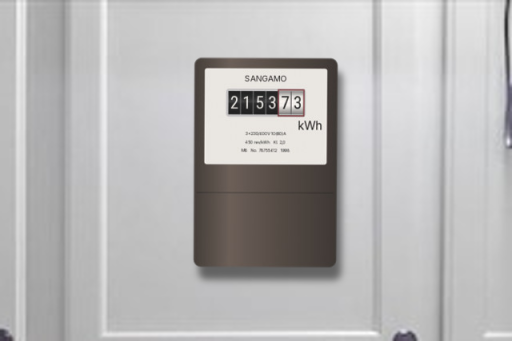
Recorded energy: 2153.73 kWh
